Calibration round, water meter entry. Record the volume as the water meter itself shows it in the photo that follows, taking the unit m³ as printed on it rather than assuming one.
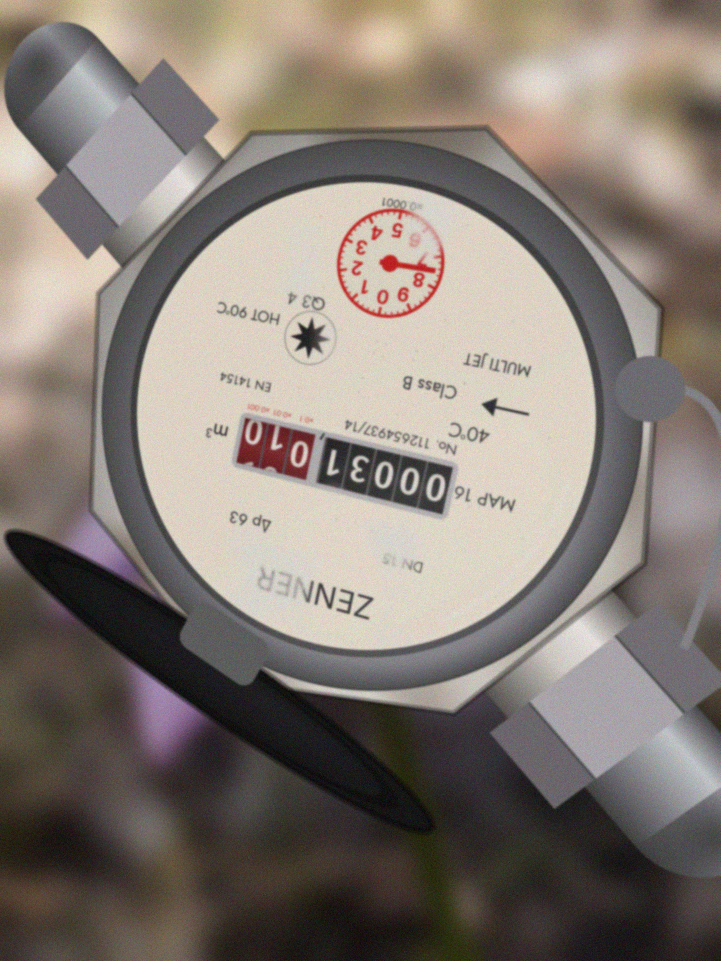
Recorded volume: 31.0097 m³
